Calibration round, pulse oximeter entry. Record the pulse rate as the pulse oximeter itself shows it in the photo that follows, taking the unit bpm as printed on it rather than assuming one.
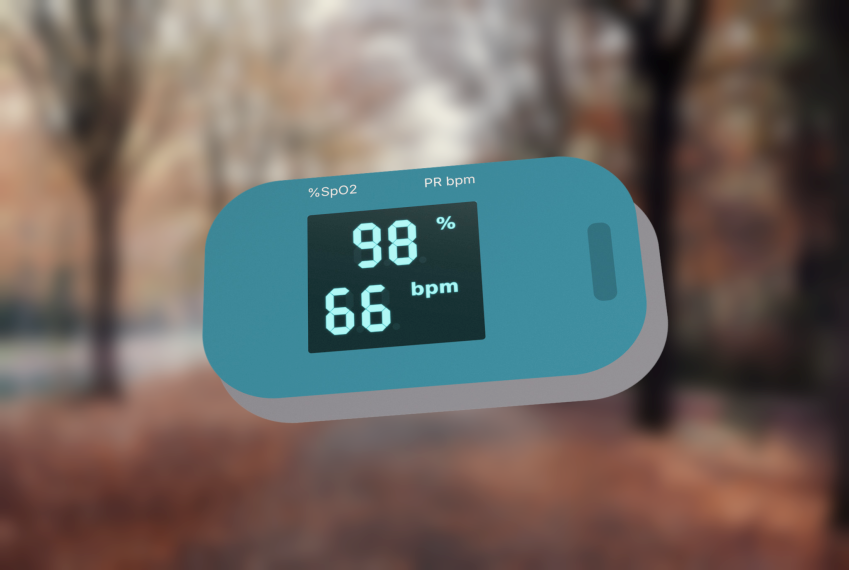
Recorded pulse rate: 66 bpm
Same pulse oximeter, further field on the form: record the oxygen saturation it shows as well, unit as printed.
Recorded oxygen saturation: 98 %
